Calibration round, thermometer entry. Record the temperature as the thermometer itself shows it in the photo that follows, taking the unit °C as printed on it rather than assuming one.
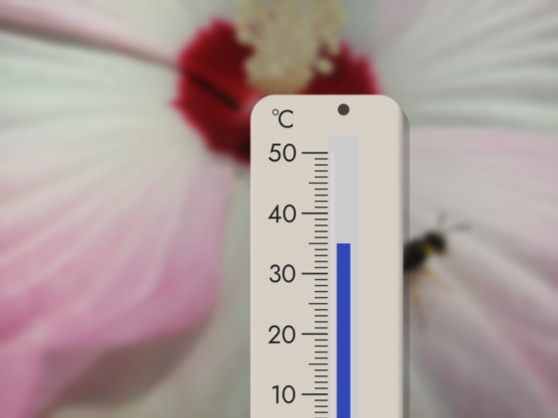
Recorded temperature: 35 °C
